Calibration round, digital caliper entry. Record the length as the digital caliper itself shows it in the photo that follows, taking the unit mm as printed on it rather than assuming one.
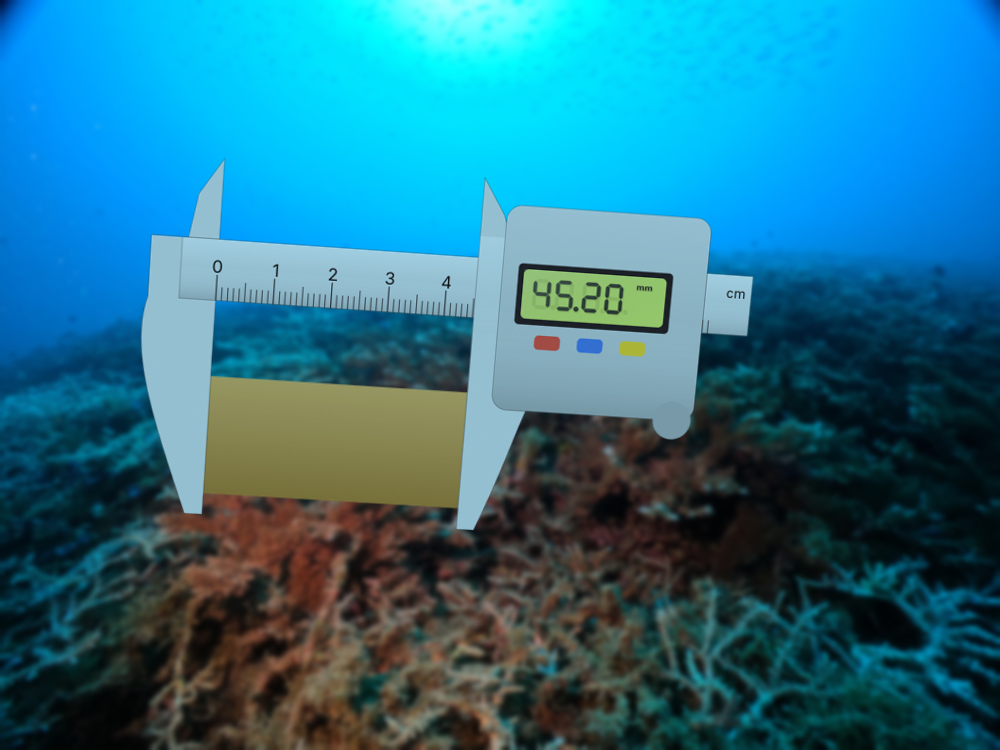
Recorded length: 45.20 mm
